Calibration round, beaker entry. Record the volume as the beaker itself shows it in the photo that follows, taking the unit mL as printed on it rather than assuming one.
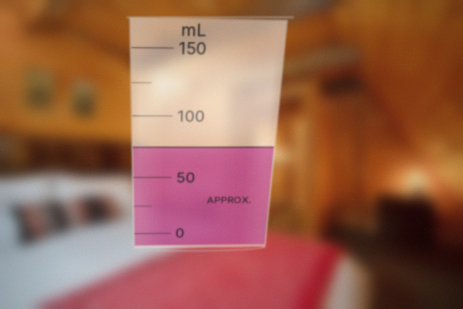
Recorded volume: 75 mL
